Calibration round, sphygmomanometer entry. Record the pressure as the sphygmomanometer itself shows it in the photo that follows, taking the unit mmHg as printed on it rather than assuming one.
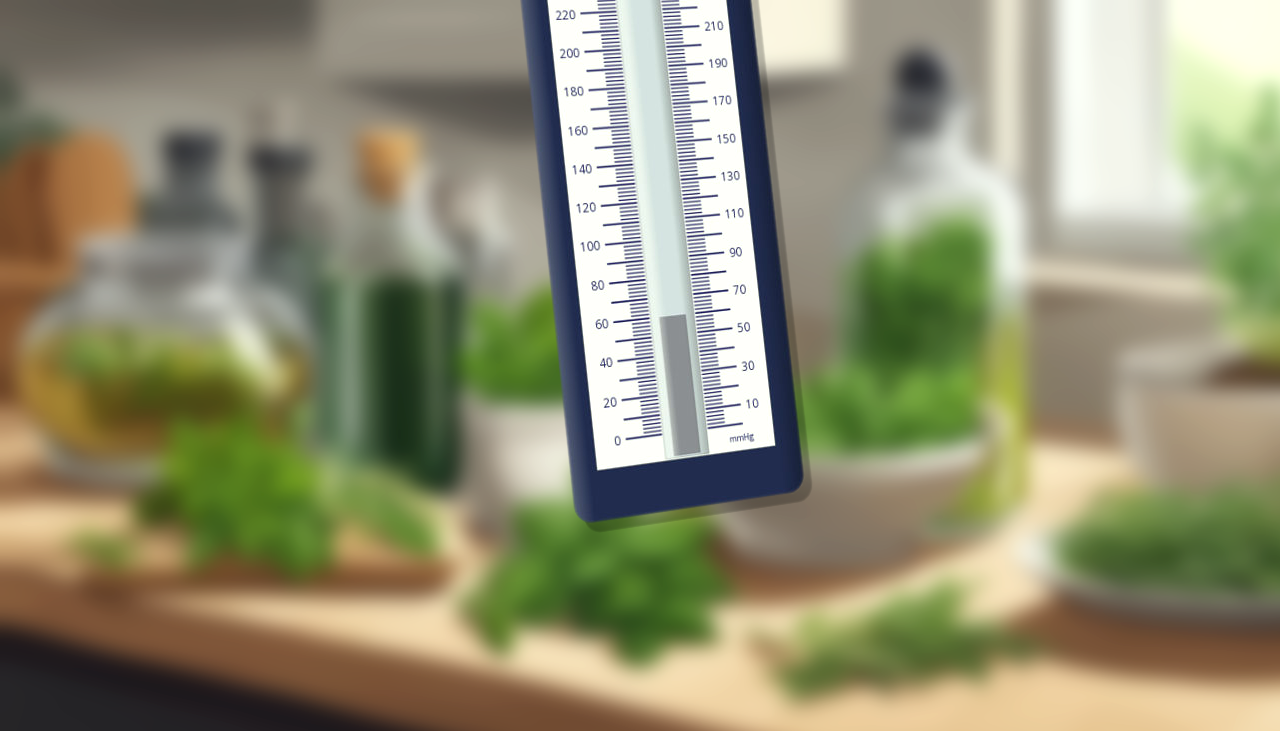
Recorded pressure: 60 mmHg
